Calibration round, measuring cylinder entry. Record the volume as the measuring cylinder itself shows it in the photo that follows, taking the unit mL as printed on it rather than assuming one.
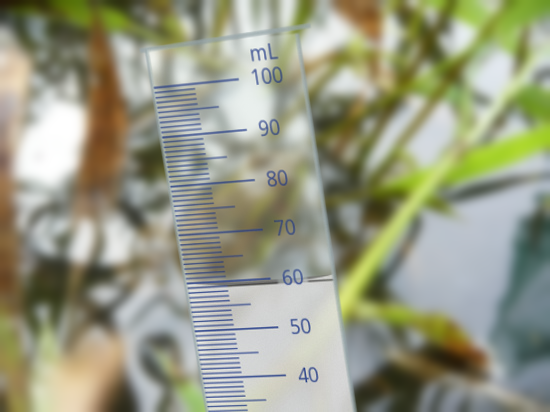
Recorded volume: 59 mL
